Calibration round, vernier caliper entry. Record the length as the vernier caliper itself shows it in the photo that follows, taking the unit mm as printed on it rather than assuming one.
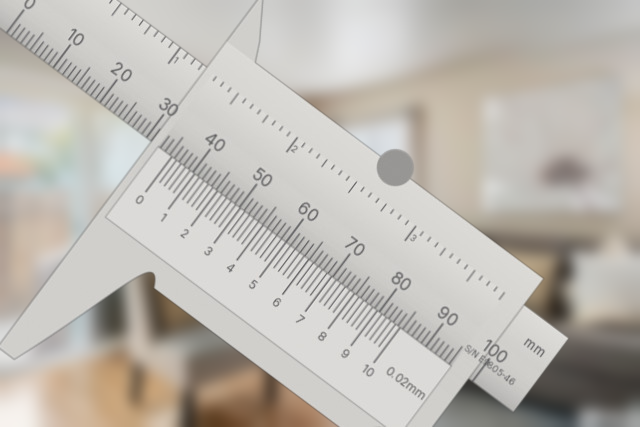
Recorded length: 35.5 mm
